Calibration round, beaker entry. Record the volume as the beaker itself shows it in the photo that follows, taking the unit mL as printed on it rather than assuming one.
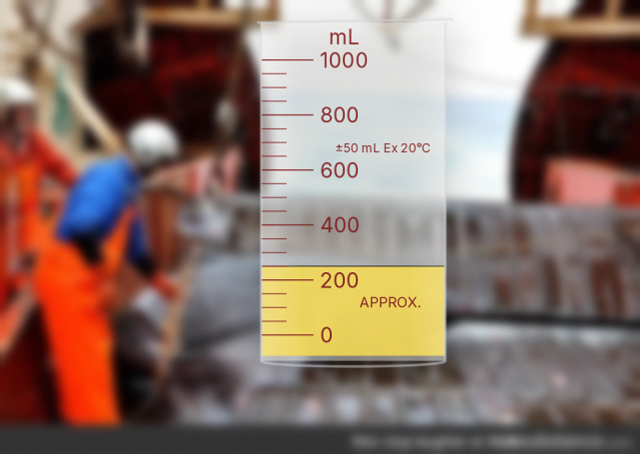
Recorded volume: 250 mL
